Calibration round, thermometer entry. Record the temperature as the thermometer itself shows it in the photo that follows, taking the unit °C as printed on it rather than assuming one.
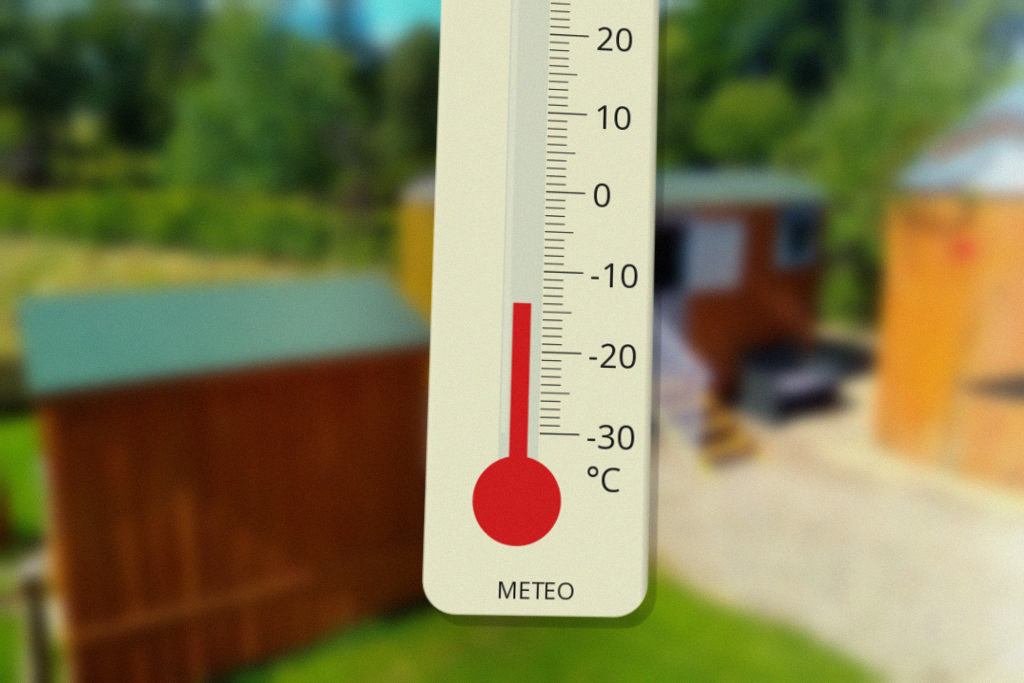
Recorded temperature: -14 °C
